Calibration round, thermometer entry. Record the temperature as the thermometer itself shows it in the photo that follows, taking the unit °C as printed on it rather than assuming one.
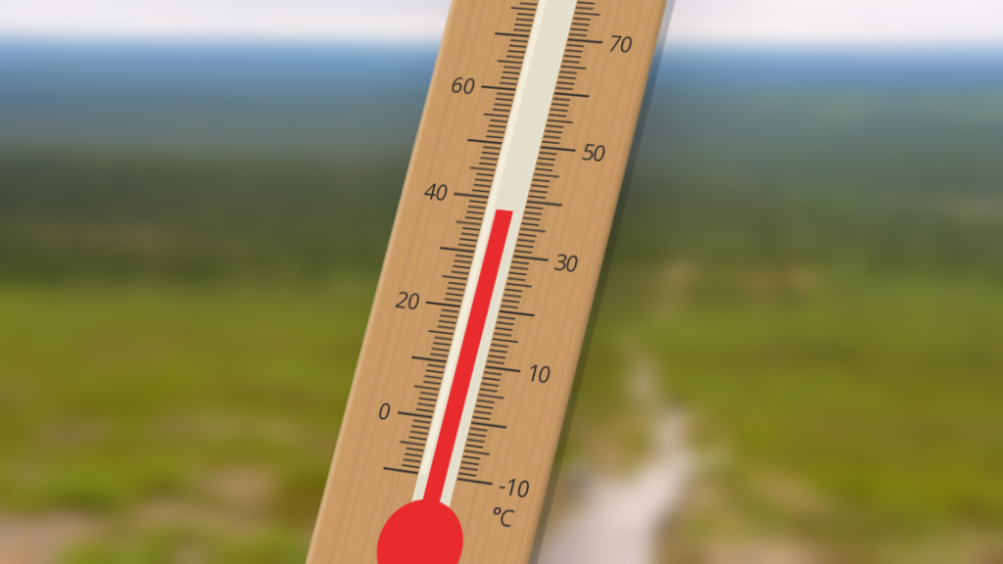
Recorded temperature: 38 °C
